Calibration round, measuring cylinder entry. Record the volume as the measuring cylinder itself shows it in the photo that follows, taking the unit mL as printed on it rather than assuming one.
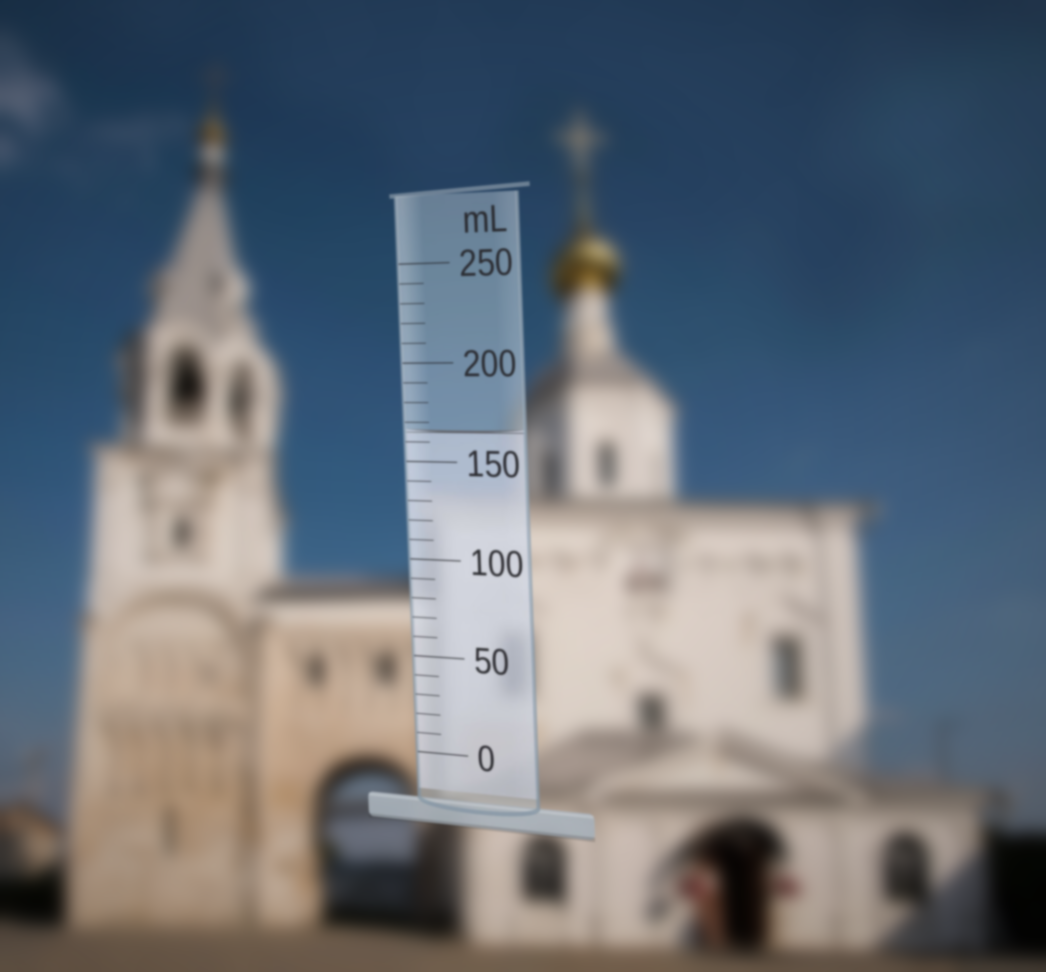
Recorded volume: 165 mL
